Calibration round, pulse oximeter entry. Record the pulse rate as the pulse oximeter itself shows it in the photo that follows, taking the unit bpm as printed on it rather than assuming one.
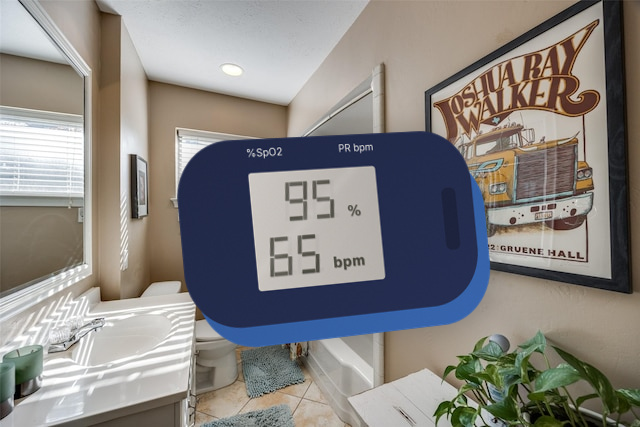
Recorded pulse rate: 65 bpm
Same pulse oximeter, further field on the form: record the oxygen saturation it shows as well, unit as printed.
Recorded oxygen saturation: 95 %
